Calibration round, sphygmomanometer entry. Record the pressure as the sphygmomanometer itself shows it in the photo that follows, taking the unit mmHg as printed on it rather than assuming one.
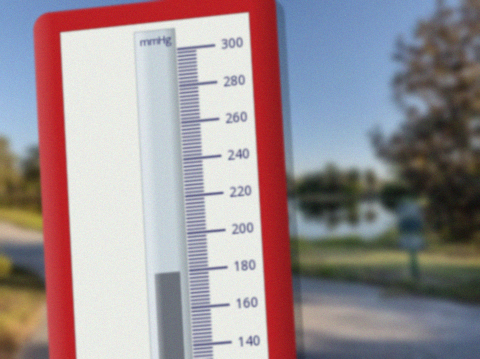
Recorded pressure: 180 mmHg
